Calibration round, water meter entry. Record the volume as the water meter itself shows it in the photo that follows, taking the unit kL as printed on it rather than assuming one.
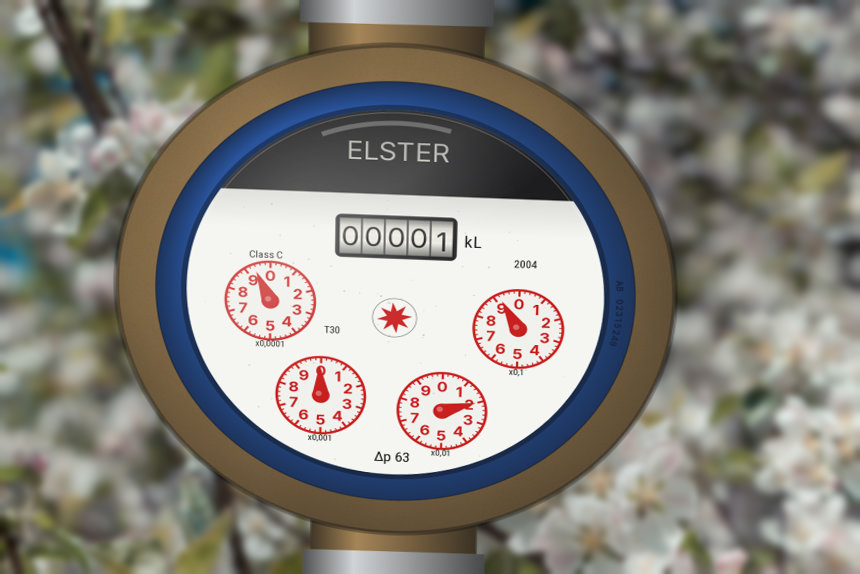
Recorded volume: 0.9199 kL
